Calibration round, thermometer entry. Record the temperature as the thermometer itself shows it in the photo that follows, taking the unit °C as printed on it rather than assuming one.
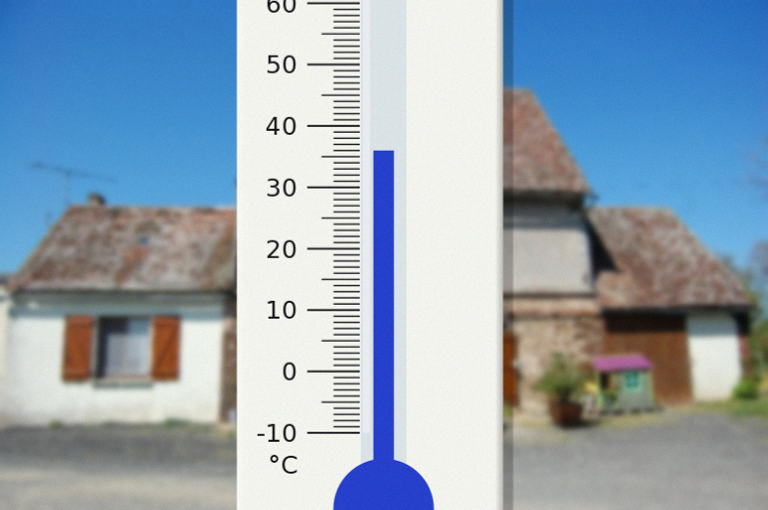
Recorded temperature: 36 °C
